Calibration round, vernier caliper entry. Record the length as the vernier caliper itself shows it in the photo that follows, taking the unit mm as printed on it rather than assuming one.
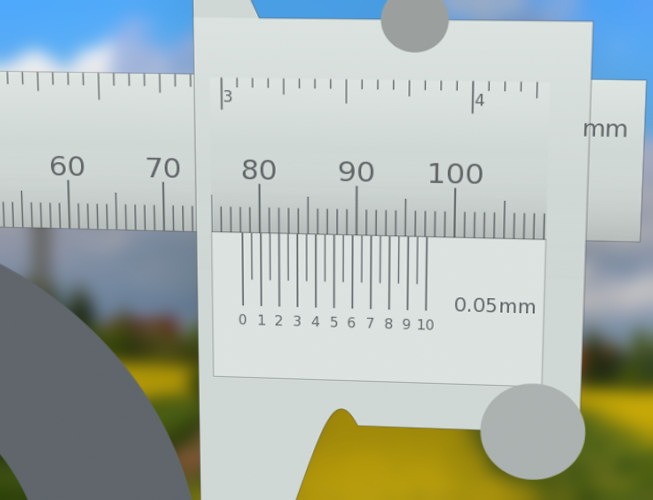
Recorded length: 78.2 mm
